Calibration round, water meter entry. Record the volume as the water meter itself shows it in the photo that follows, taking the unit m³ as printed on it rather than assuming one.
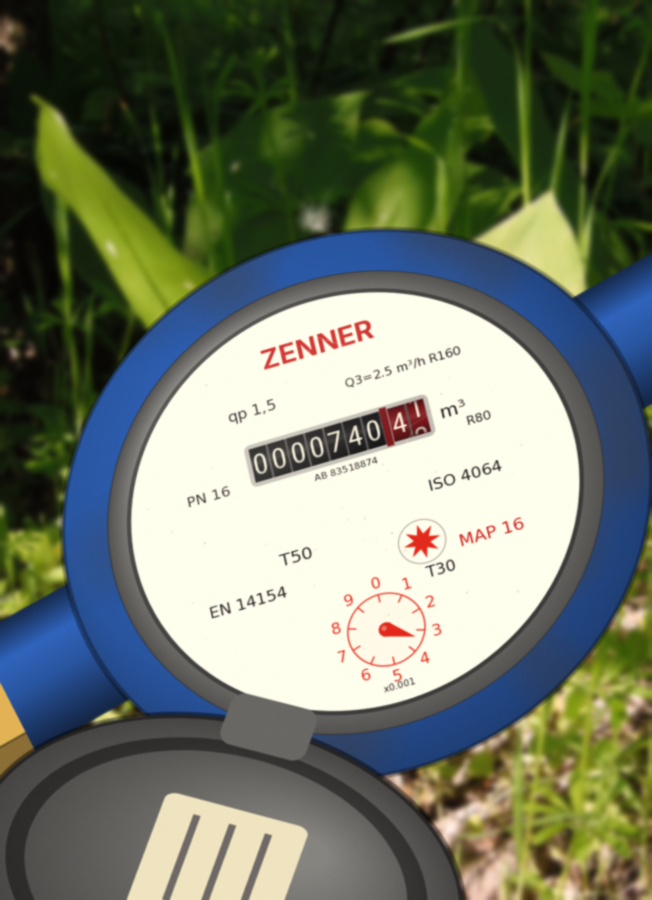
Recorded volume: 740.413 m³
